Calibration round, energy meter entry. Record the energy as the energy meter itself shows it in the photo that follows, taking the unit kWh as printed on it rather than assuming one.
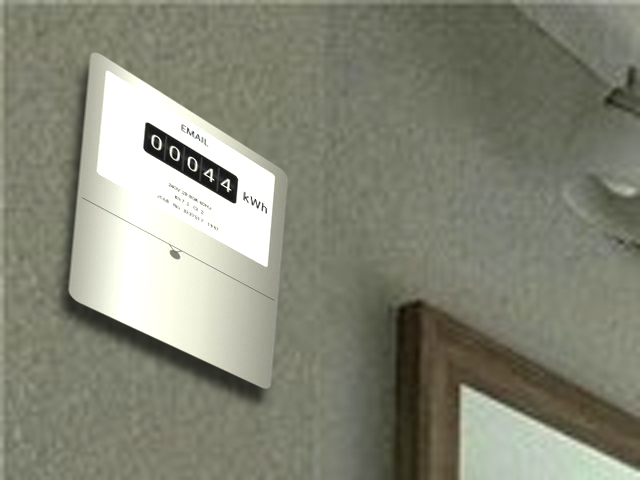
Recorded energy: 44 kWh
